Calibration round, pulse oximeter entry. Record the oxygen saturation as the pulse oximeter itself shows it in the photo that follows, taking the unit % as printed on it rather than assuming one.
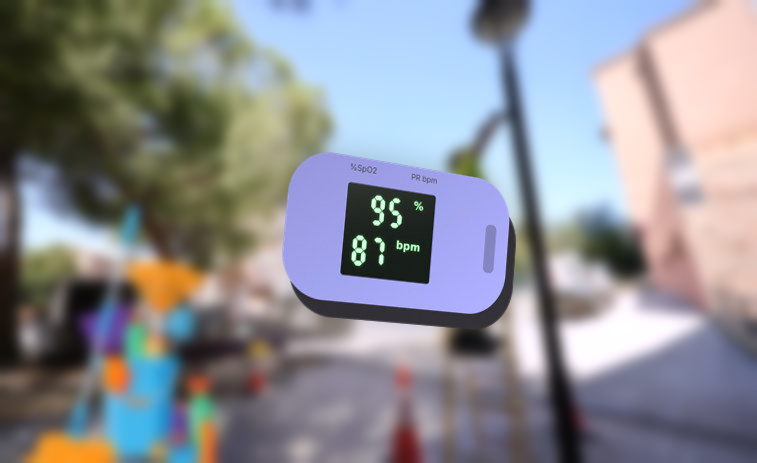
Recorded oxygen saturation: 95 %
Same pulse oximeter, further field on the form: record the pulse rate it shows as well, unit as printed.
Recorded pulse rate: 87 bpm
